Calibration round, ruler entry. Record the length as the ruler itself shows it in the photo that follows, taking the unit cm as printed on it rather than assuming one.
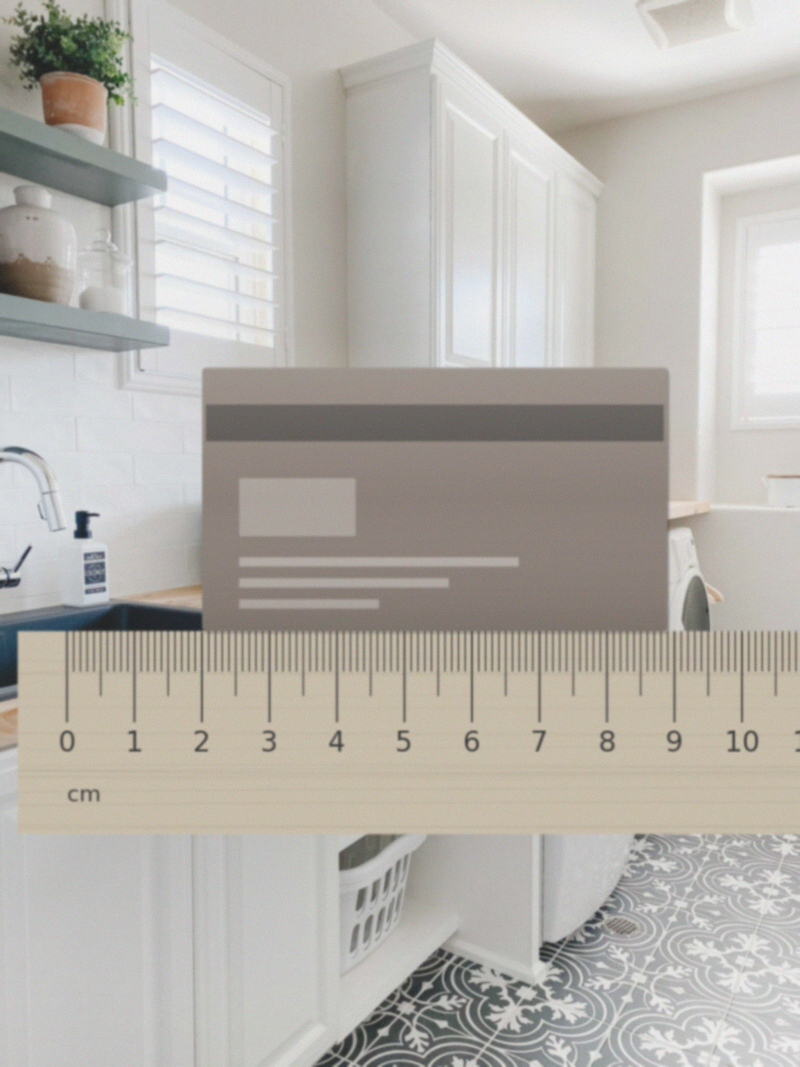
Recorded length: 6.9 cm
